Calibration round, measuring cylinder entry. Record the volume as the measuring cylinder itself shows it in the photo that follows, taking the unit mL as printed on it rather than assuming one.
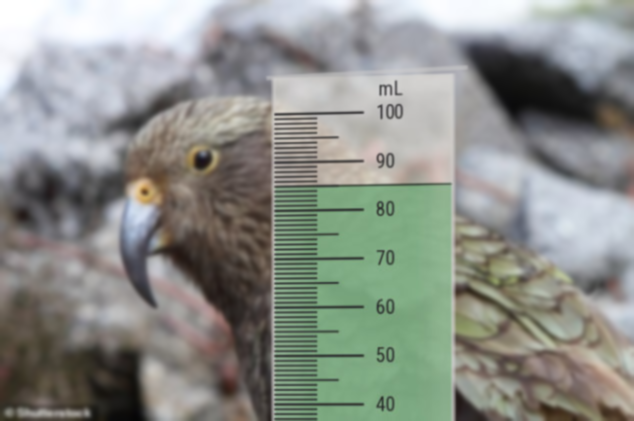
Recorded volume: 85 mL
